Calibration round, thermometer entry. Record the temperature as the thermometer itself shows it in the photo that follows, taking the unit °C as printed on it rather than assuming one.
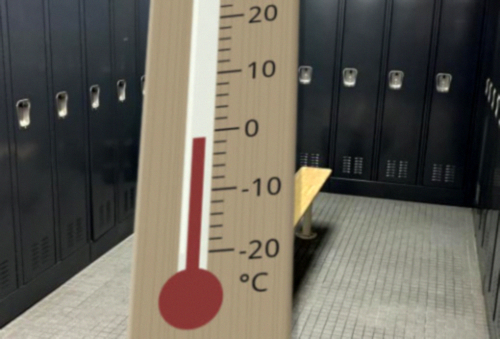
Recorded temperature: -1 °C
